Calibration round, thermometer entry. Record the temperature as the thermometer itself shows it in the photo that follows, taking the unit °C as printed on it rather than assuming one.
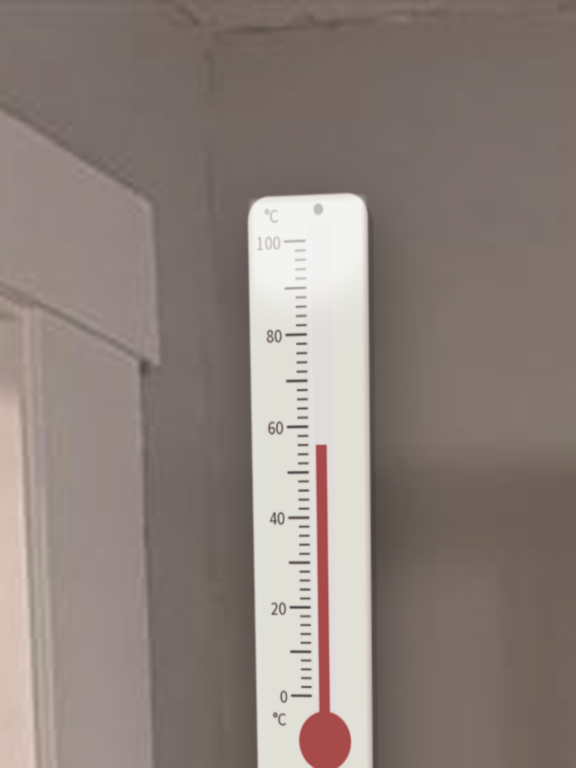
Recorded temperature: 56 °C
